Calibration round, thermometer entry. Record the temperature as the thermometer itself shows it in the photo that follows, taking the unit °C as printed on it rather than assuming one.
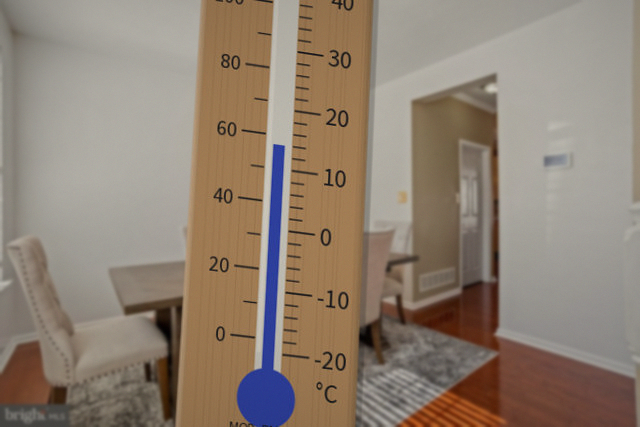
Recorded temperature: 14 °C
